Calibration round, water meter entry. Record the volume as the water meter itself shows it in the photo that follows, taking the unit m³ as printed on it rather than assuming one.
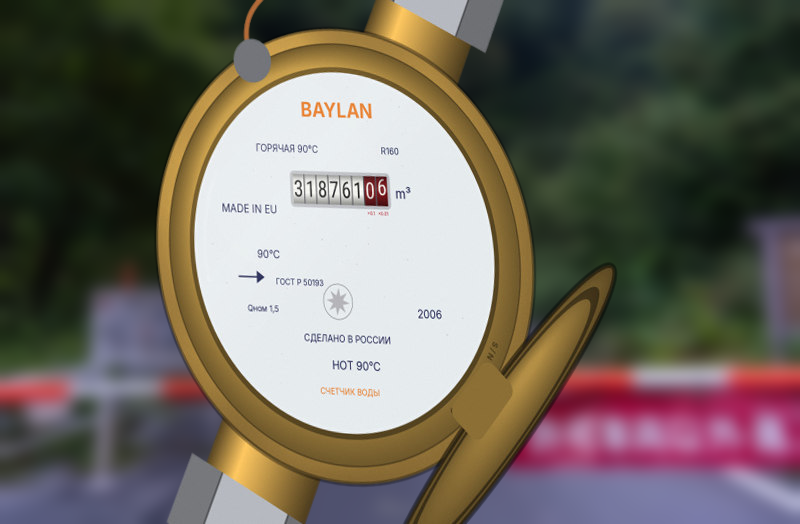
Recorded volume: 318761.06 m³
